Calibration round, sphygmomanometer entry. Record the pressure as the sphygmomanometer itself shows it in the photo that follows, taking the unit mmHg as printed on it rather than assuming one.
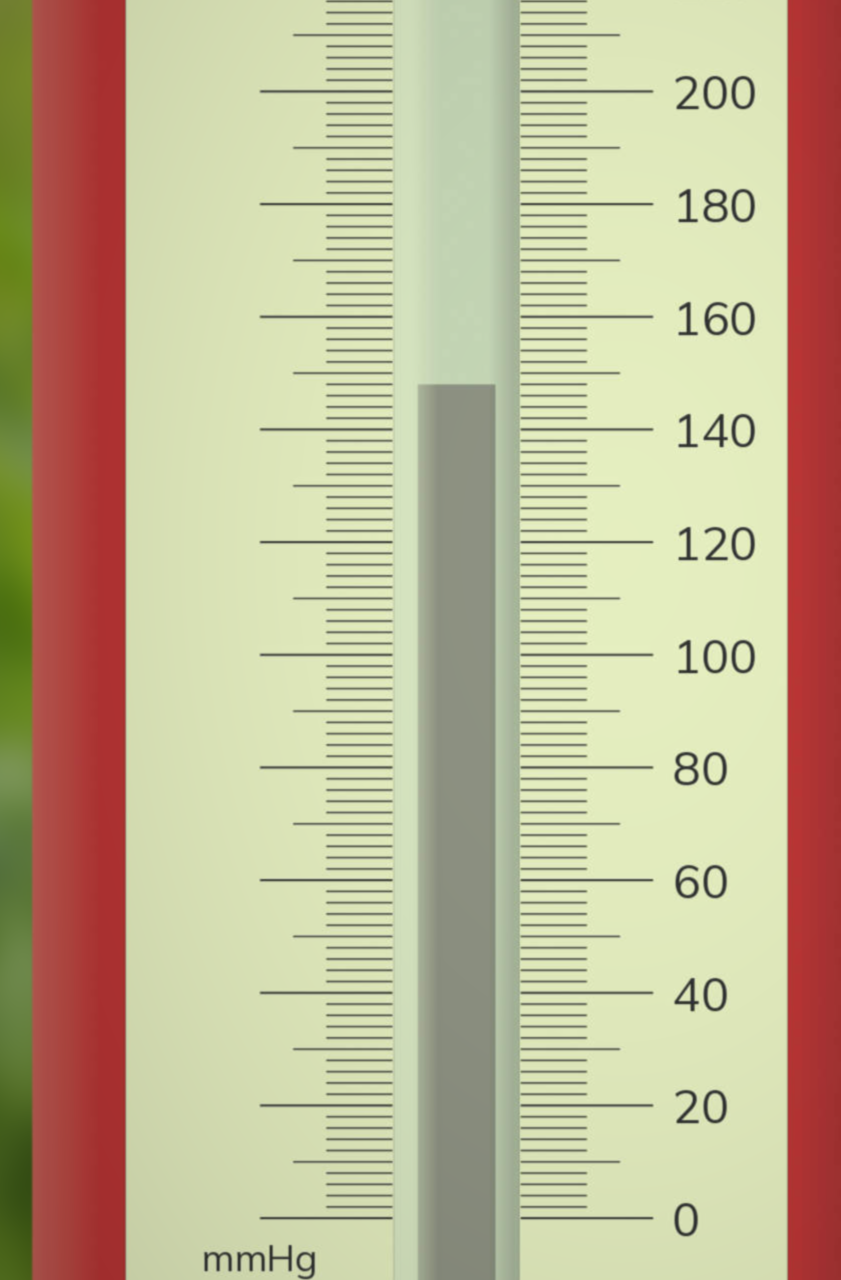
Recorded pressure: 148 mmHg
